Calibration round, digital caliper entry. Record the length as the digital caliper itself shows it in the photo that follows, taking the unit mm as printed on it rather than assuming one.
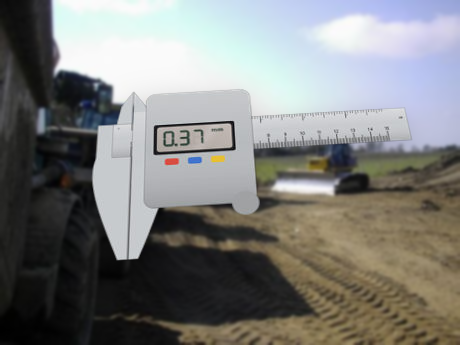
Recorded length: 0.37 mm
